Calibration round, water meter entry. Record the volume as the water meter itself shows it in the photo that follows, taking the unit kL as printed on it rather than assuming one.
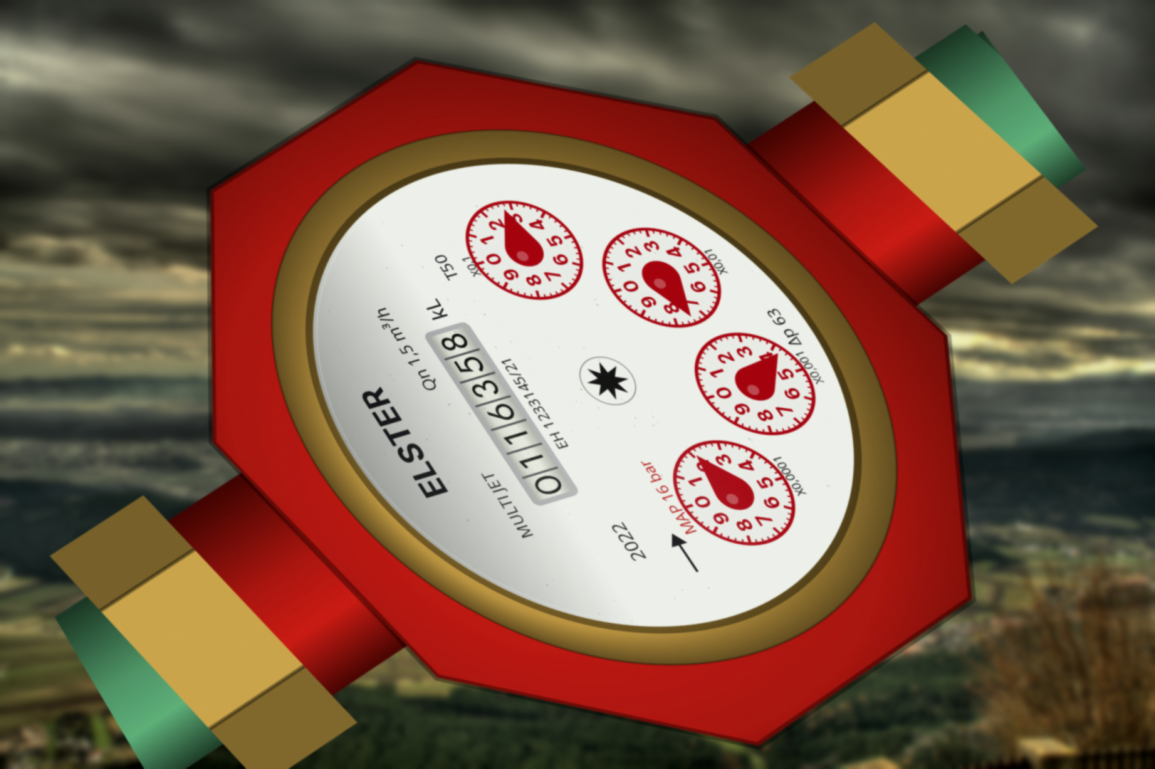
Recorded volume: 116358.2742 kL
